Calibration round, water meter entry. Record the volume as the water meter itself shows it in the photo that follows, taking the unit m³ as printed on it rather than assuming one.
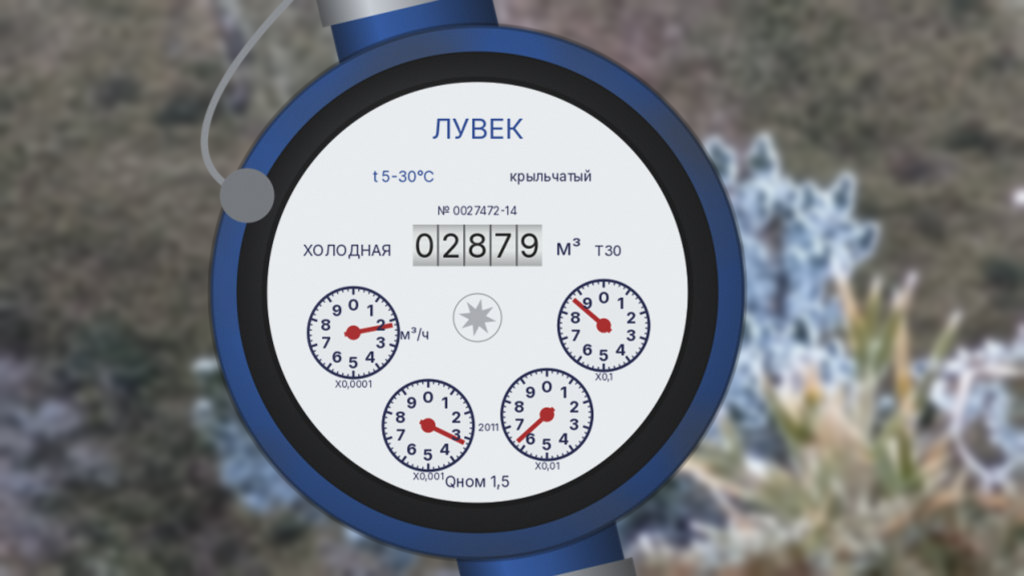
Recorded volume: 2879.8632 m³
